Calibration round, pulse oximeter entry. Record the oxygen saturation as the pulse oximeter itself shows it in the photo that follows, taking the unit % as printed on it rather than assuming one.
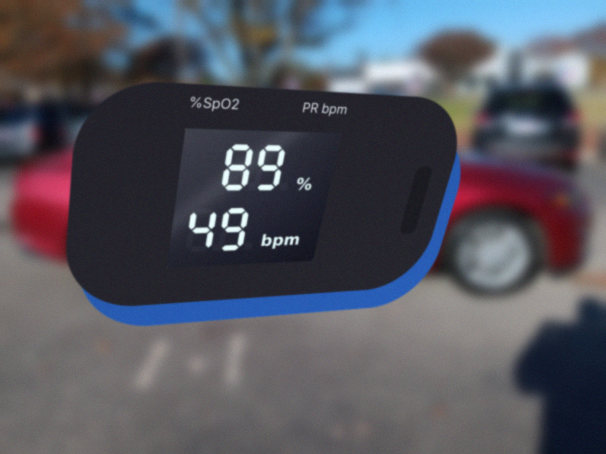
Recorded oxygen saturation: 89 %
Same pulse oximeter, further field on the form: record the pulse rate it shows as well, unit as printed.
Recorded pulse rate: 49 bpm
